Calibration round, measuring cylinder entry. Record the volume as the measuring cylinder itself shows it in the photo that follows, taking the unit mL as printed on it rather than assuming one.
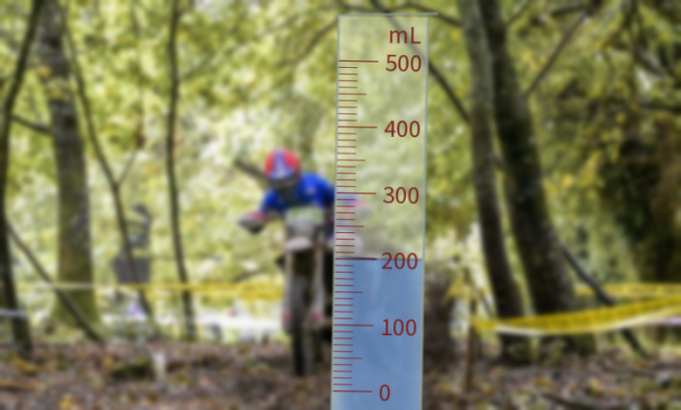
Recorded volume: 200 mL
